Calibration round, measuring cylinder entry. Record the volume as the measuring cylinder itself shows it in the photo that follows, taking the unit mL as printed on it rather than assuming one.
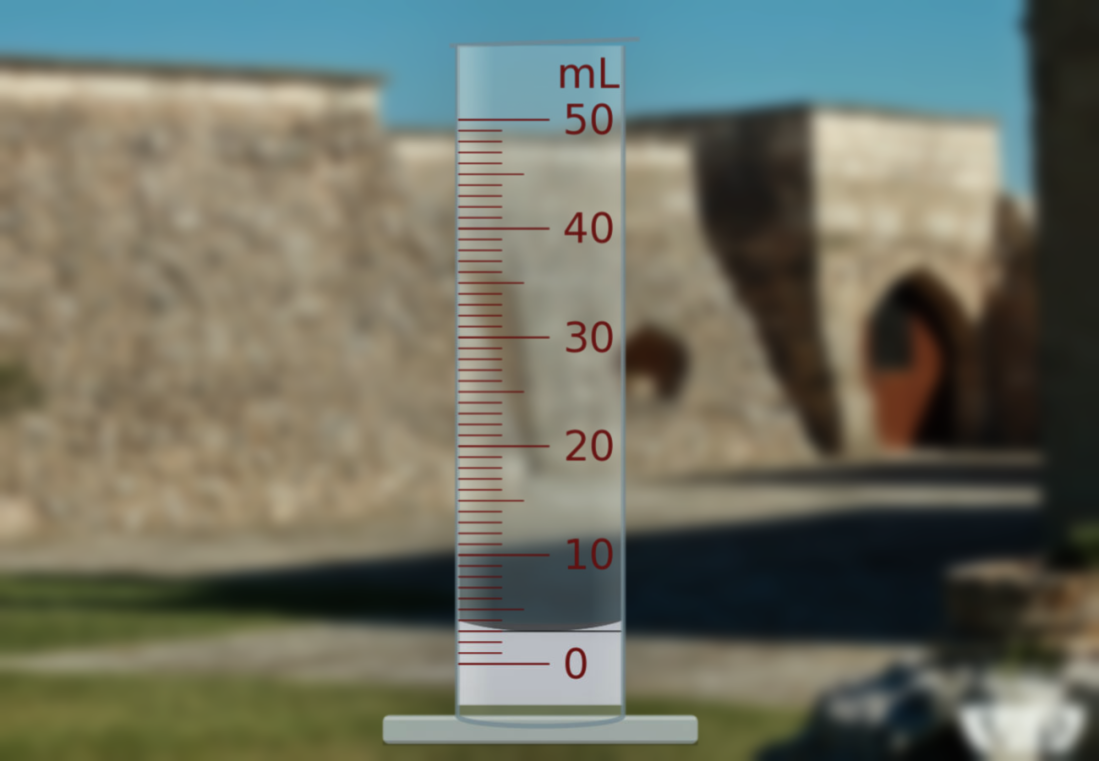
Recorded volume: 3 mL
